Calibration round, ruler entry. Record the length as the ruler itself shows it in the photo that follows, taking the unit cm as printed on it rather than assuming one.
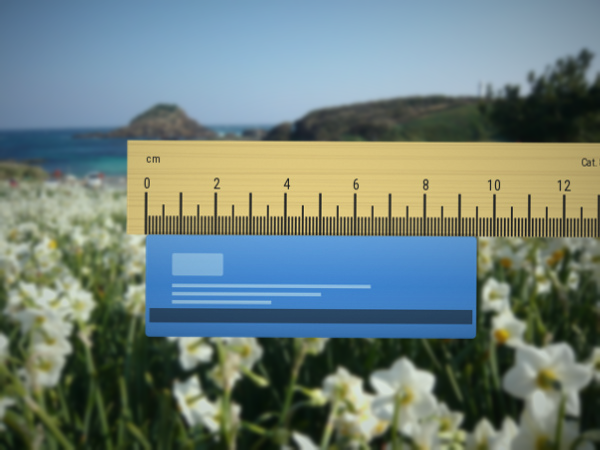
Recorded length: 9.5 cm
